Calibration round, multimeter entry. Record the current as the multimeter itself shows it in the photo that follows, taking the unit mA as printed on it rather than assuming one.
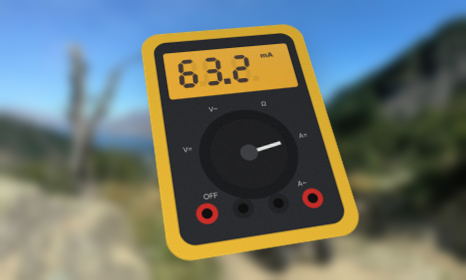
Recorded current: 63.2 mA
